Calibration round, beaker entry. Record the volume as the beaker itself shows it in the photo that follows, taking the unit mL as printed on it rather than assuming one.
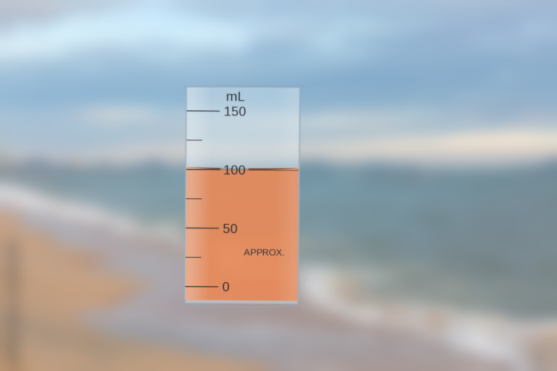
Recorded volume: 100 mL
